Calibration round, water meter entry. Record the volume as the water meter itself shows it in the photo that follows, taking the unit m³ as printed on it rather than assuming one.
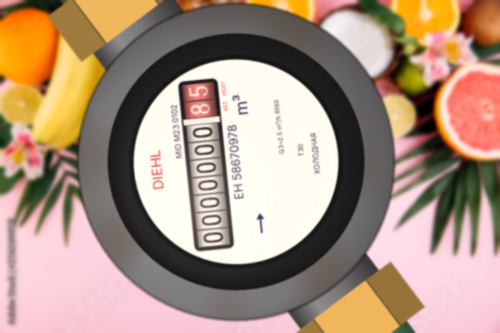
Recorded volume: 0.85 m³
